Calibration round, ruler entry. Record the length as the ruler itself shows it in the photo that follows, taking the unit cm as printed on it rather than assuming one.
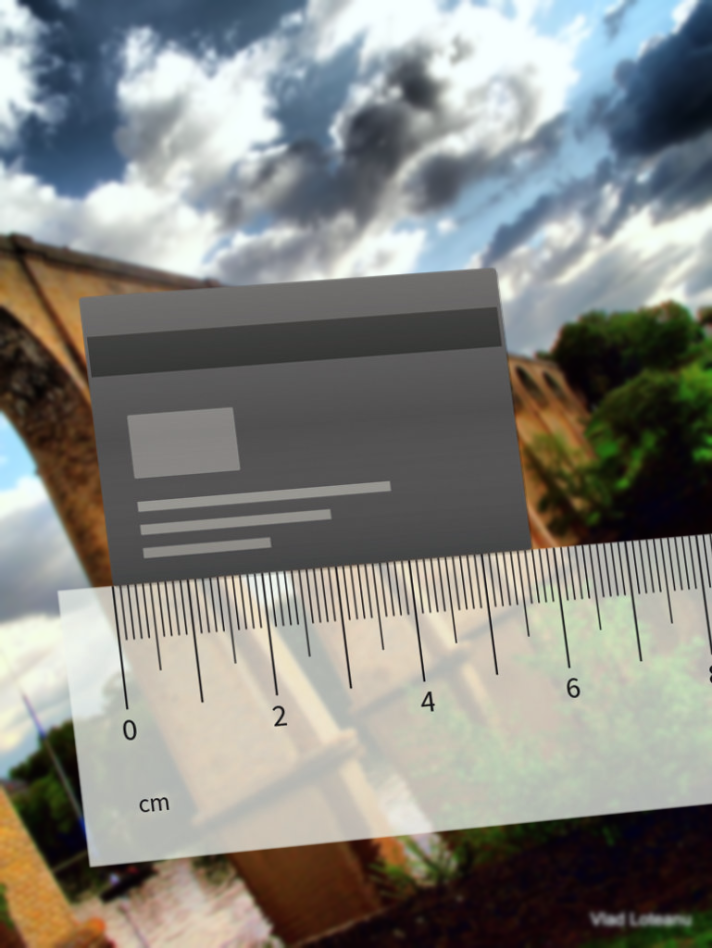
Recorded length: 5.7 cm
